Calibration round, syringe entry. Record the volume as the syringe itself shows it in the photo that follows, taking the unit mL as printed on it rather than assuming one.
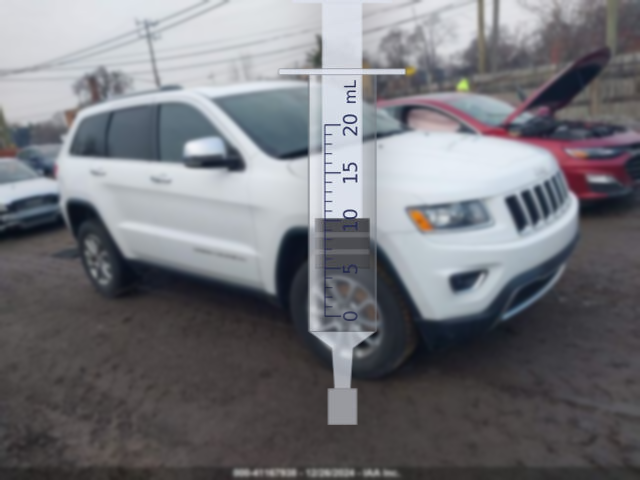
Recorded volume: 5 mL
